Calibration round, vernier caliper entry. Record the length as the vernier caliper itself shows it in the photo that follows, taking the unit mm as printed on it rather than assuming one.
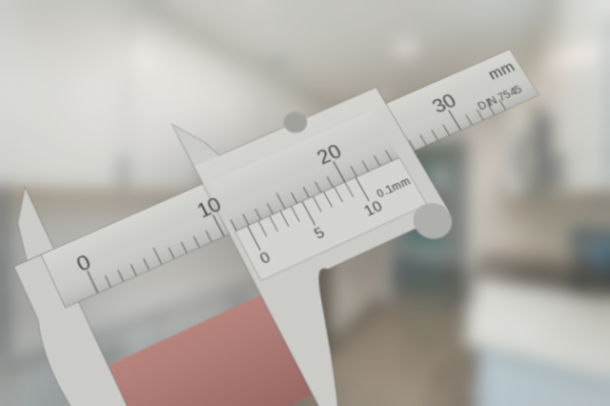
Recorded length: 11.9 mm
